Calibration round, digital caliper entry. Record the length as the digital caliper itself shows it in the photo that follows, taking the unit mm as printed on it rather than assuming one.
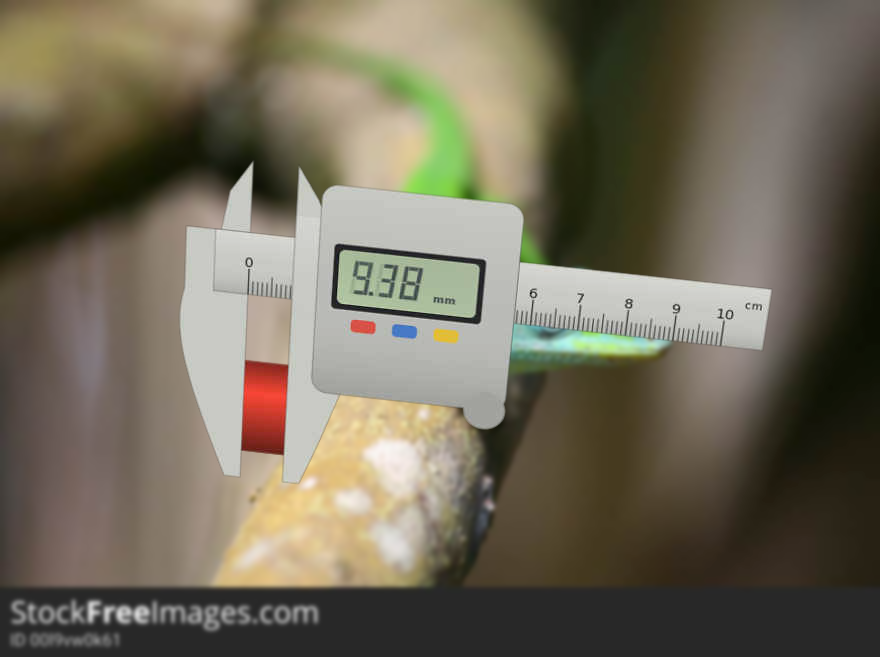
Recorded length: 9.38 mm
